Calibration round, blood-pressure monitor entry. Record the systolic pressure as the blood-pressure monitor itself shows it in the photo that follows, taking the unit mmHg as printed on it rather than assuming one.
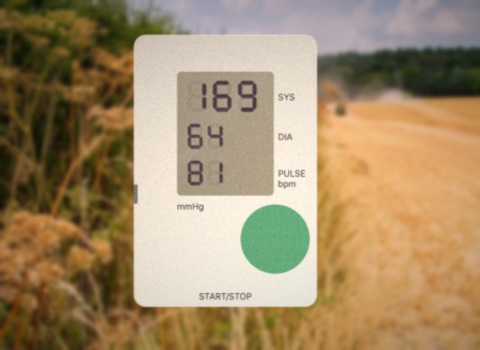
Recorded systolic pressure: 169 mmHg
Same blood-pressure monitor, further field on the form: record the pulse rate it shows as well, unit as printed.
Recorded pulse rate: 81 bpm
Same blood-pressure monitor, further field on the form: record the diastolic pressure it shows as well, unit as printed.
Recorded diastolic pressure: 64 mmHg
